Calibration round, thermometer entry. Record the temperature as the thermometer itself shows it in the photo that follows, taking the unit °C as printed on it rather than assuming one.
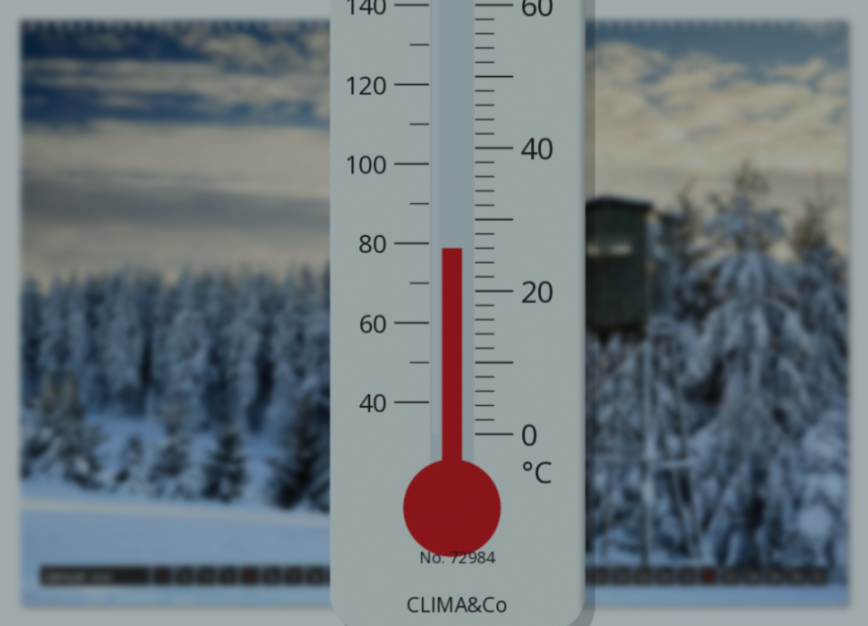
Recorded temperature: 26 °C
